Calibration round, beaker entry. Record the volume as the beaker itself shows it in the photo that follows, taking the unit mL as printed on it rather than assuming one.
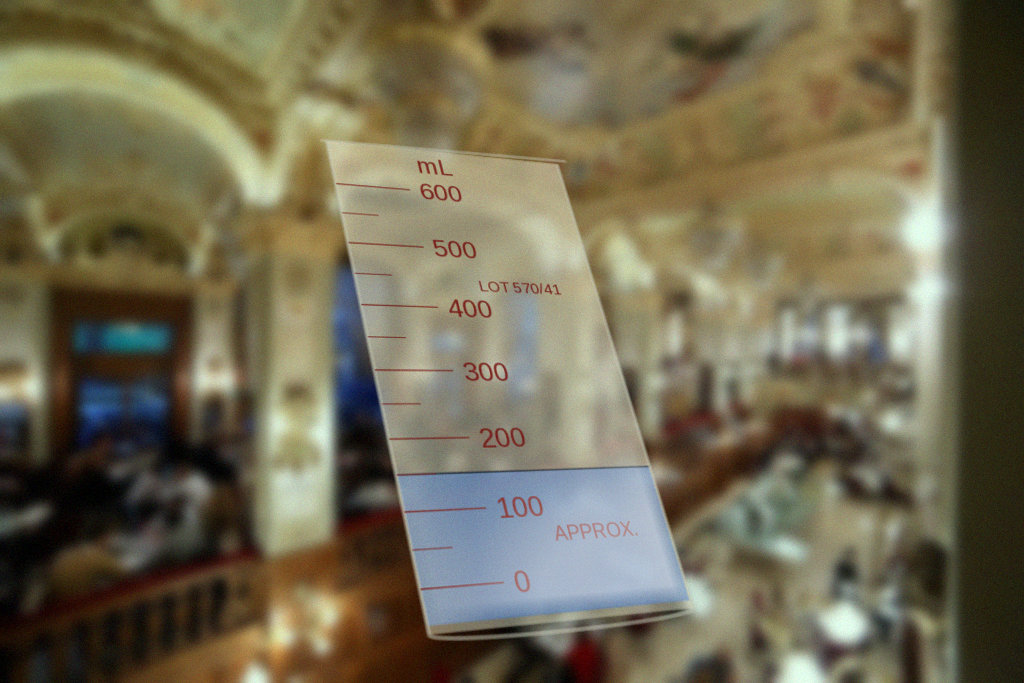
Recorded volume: 150 mL
